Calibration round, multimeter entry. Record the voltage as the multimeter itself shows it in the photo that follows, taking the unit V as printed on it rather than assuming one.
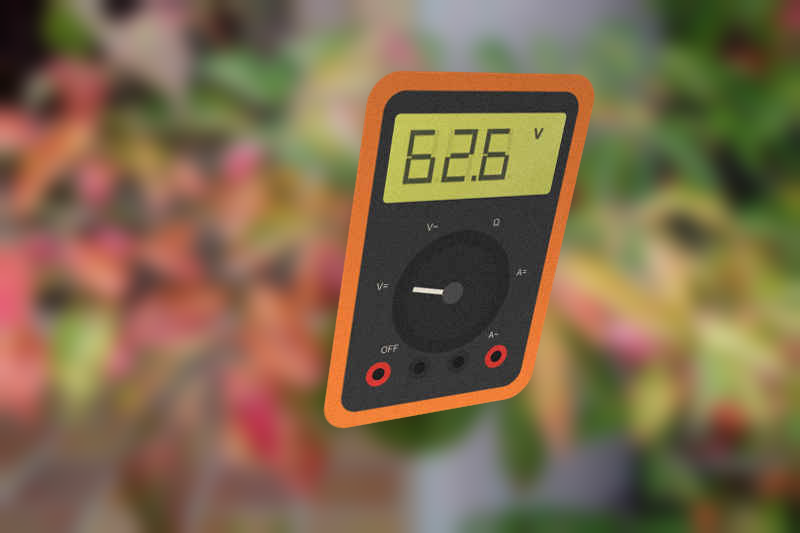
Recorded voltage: 62.6 V
